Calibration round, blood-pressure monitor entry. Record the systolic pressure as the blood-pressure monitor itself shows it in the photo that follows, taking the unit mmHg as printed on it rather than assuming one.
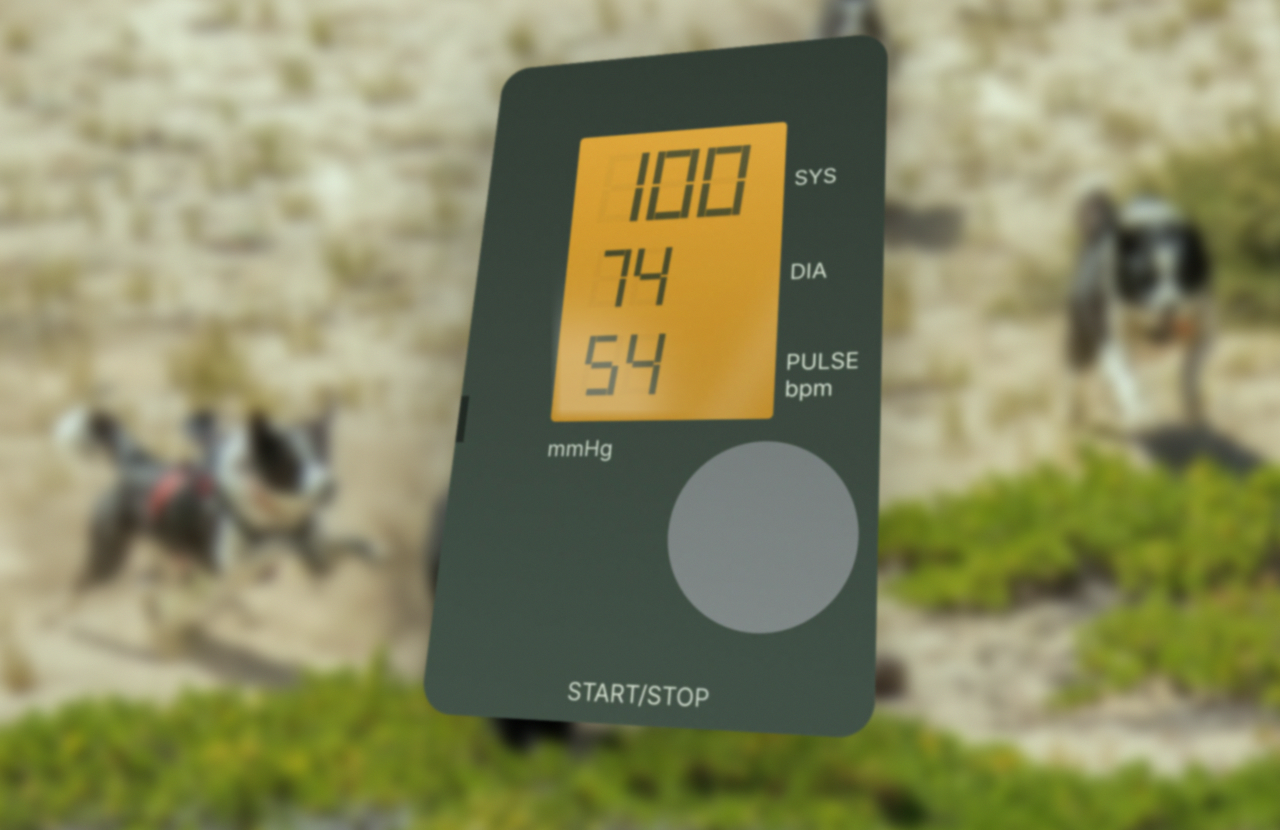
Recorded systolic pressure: 100 mmHg
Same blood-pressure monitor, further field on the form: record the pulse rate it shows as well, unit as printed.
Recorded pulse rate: 54 bpm
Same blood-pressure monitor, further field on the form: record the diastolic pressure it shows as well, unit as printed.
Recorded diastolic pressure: 74 mmHg
